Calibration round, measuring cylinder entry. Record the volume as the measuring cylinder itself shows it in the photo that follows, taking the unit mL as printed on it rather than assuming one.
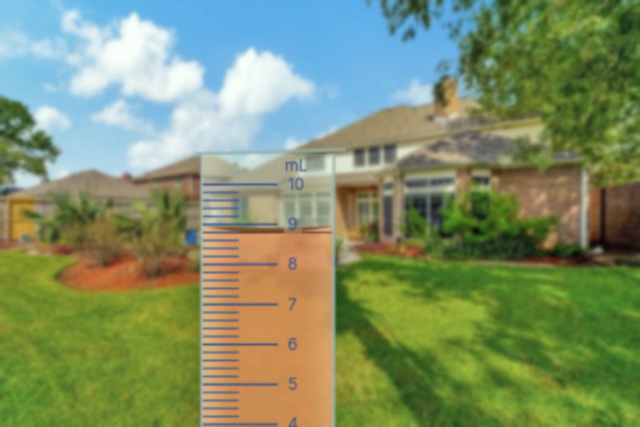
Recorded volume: 8.8 mL
